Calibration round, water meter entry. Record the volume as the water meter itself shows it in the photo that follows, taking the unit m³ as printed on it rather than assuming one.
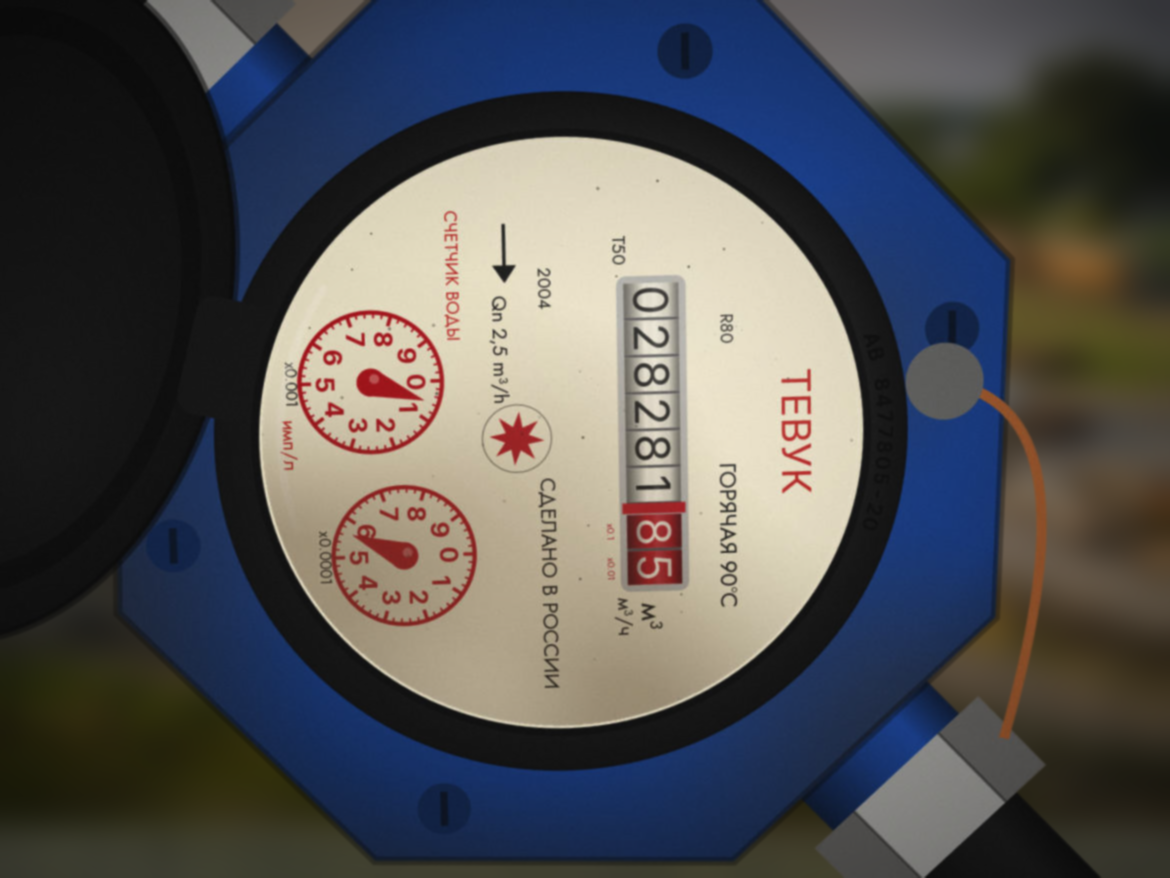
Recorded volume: 28281.8505 m³
